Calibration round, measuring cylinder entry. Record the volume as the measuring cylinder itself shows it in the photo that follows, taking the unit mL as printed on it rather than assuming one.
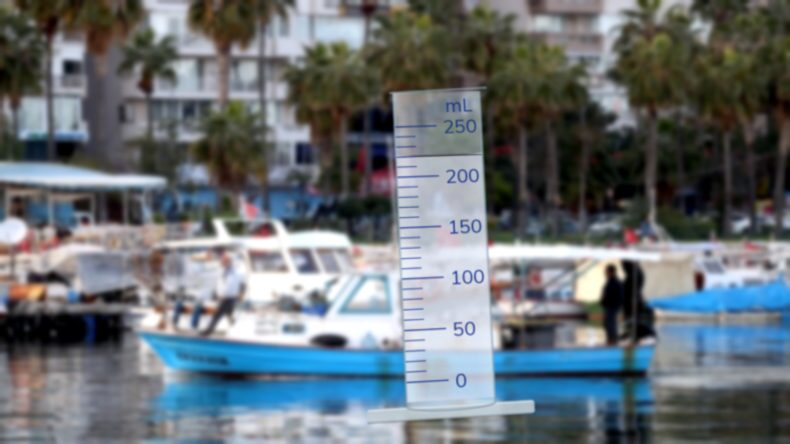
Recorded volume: 220 mL
